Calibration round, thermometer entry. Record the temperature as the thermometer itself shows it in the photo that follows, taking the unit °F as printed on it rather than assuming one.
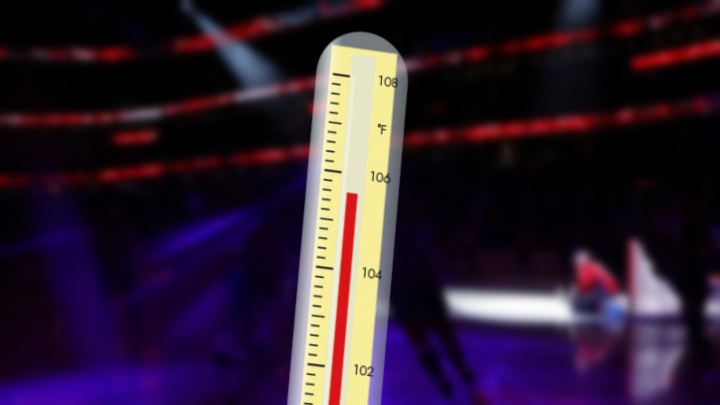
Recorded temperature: 105.6 °F
